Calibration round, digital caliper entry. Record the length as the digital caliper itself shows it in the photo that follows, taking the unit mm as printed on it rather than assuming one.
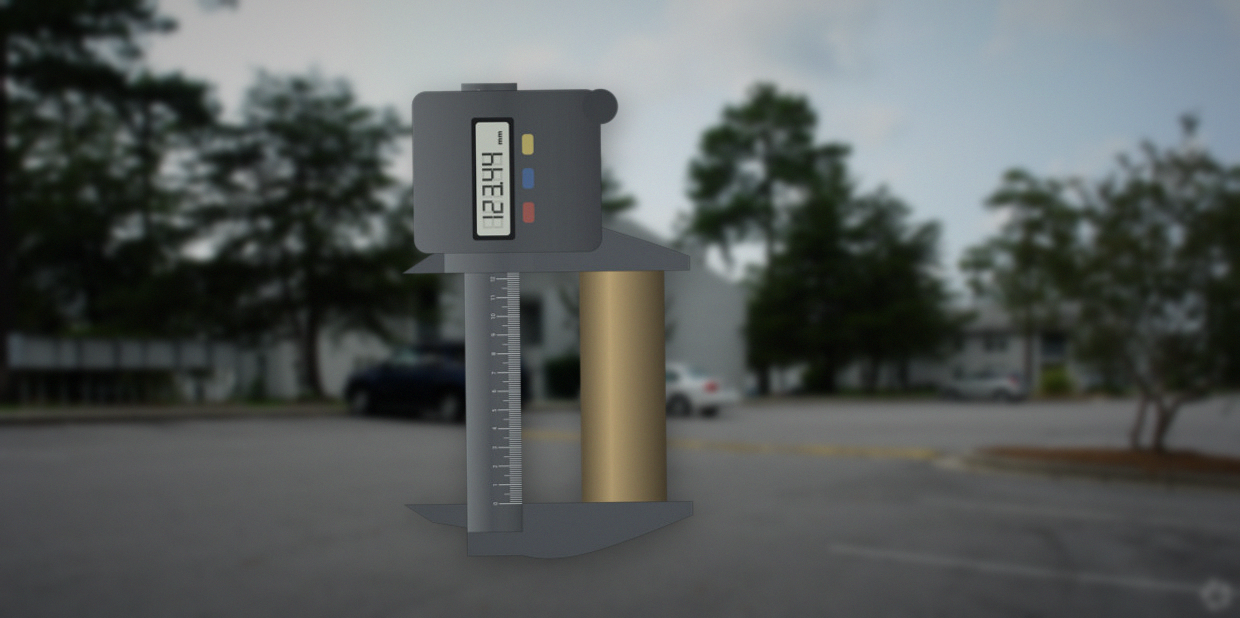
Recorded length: 123.44 mm
